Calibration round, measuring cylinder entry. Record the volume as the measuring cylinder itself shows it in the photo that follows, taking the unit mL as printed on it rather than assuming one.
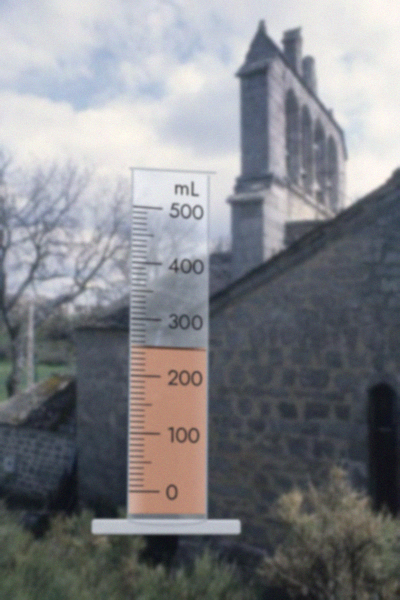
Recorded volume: 250 mL
